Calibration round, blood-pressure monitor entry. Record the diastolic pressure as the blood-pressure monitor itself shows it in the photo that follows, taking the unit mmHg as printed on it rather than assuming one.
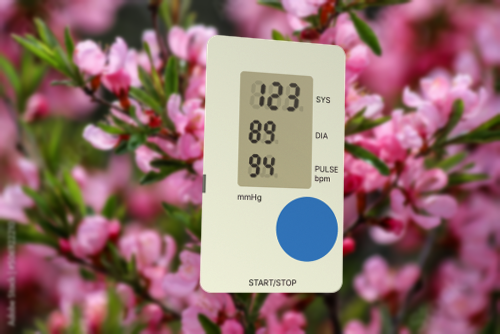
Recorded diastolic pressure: 89 mmHg
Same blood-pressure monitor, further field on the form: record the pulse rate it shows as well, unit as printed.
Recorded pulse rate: 94 bpm
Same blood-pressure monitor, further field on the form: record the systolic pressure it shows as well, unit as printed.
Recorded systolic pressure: 123 mmHg
